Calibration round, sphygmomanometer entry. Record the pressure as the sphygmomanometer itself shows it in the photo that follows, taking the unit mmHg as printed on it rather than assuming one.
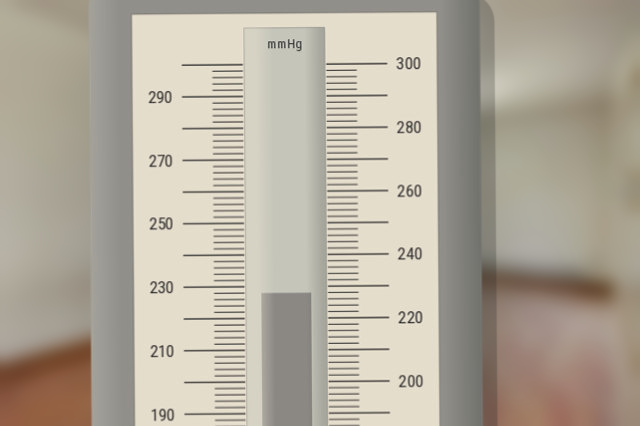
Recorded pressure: 228 mmHg
